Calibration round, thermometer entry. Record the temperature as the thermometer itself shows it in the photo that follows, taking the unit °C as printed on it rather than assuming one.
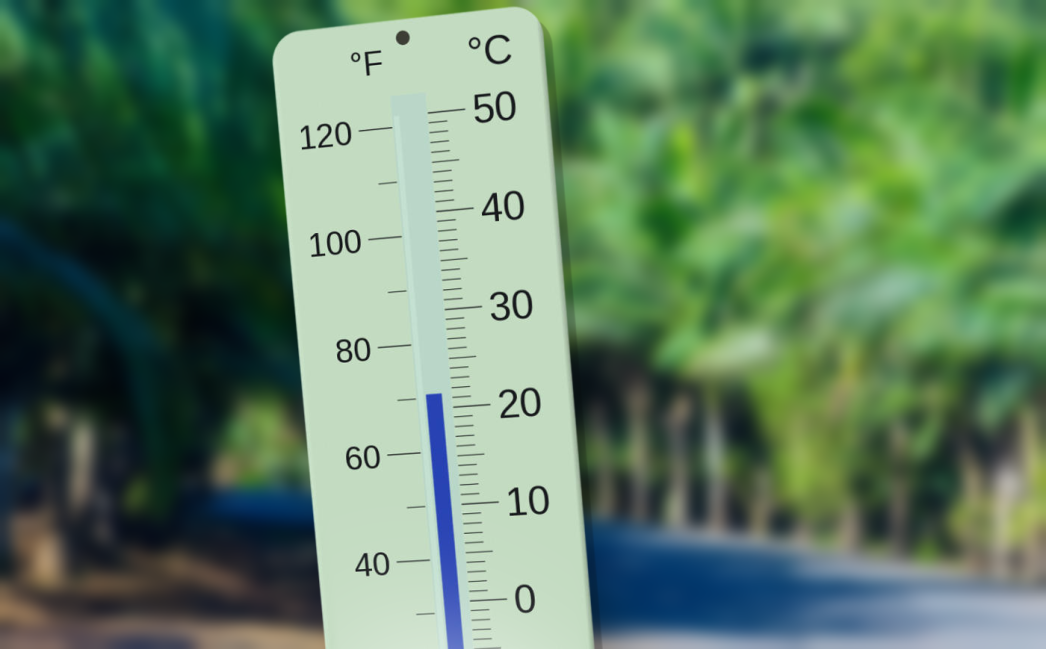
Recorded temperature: 21.5 °C
